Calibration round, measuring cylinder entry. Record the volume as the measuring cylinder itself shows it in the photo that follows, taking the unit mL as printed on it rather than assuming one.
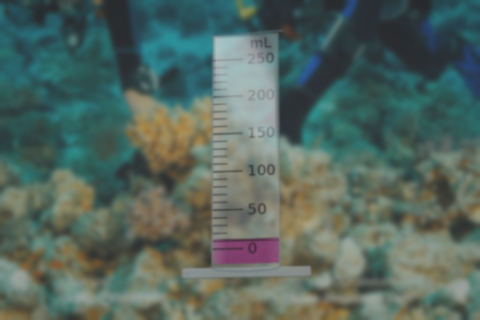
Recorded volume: 10 mL
